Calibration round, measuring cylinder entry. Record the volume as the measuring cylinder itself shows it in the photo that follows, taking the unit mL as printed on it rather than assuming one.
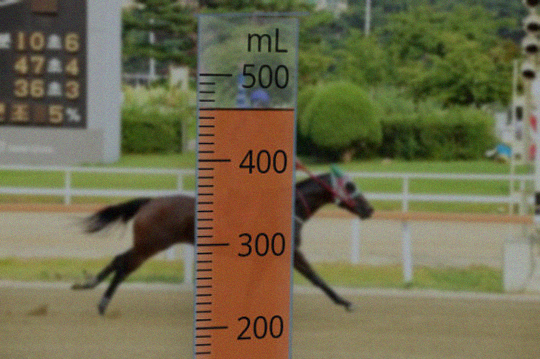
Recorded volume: 460 mL
